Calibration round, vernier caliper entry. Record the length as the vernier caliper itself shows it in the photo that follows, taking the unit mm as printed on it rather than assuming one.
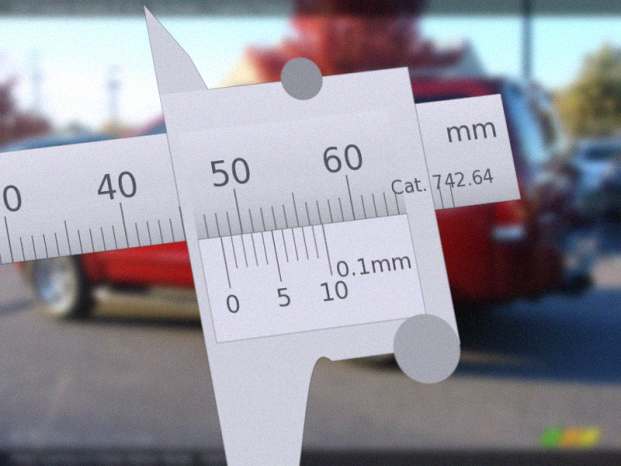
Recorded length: 48.1 mm
